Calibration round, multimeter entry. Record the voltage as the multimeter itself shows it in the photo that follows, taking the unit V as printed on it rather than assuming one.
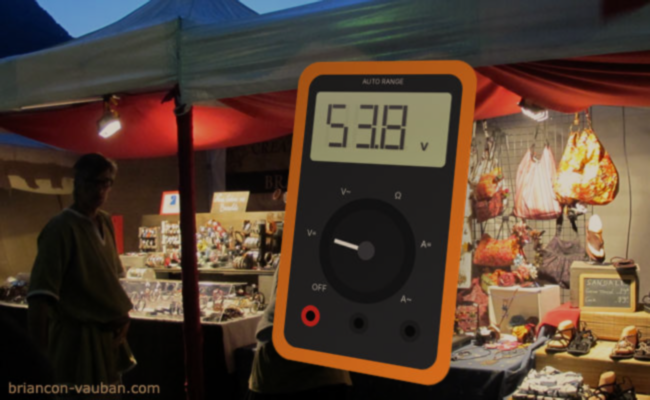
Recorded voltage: 53.8 V
